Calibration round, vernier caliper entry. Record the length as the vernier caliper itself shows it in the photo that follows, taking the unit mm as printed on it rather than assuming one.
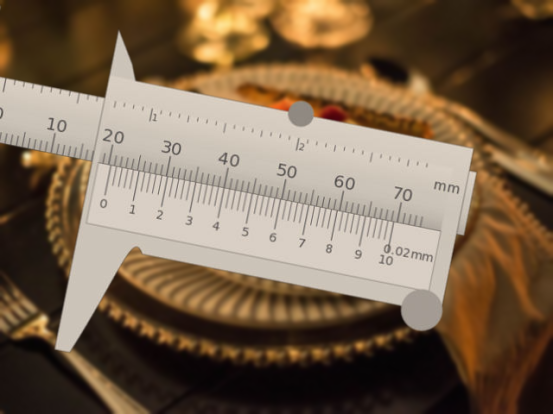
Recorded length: 20.4 mm
